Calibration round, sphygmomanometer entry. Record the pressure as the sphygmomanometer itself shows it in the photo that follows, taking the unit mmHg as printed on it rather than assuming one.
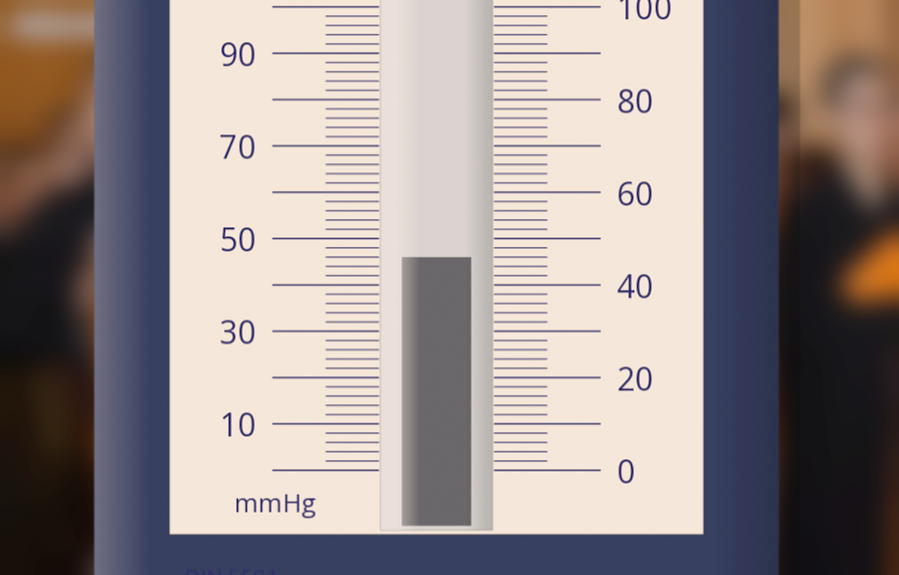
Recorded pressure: 46 mmHg
